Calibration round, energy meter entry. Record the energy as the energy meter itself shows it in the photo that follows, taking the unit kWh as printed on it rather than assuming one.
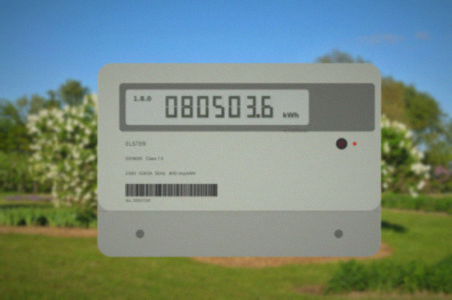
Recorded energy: 80503.6 kWh
